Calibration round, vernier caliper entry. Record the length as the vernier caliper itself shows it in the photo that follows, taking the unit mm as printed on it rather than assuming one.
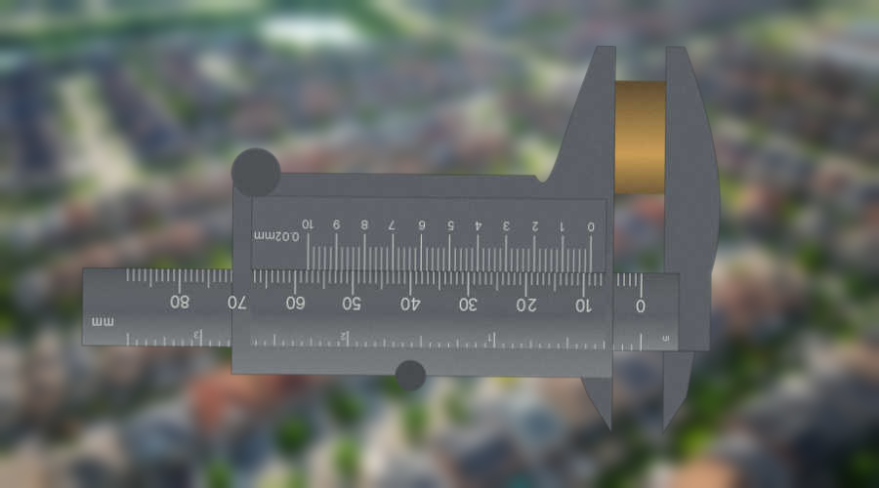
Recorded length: 8.8 mm
